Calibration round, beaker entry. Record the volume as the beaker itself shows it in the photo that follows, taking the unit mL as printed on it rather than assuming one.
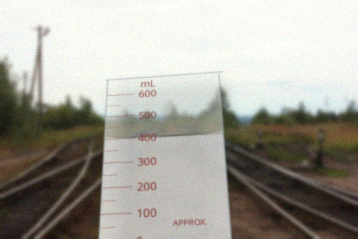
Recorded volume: 400 mL
